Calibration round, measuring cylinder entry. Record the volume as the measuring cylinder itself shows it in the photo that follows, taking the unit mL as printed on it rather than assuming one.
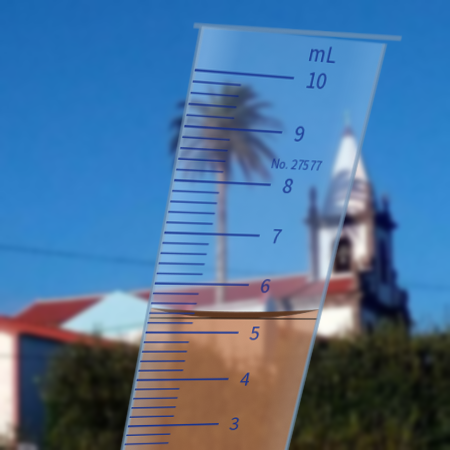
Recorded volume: 5.3 mL
